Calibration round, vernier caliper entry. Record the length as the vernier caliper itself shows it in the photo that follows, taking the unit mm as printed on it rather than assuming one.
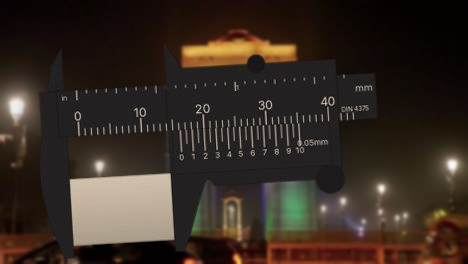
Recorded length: 16.2 mm
